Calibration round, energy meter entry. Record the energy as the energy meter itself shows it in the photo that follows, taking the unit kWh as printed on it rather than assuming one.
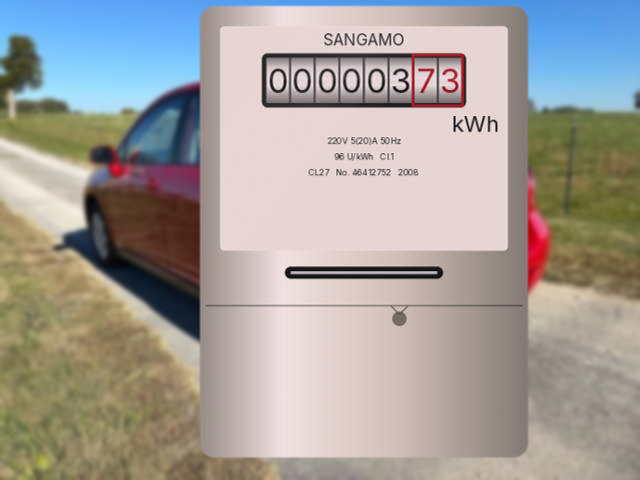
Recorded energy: 3.73 kWh
